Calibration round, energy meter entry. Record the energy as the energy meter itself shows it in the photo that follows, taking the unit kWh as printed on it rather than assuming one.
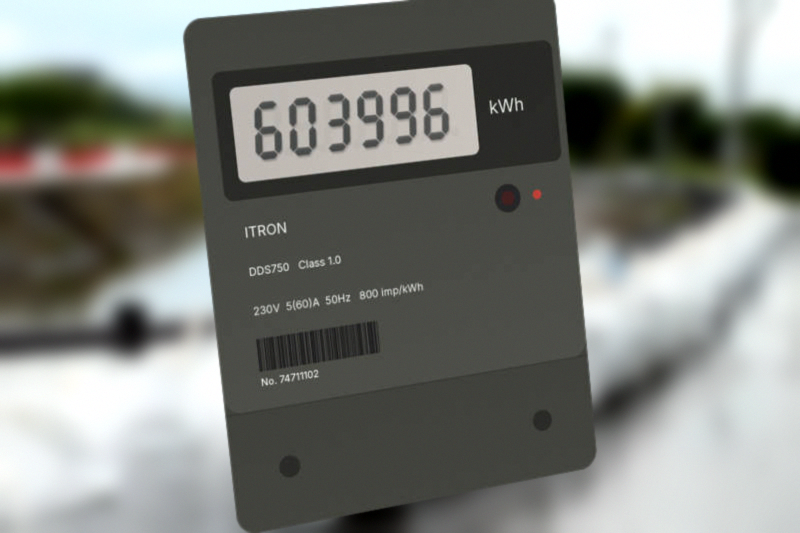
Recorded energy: 603996 kWh
